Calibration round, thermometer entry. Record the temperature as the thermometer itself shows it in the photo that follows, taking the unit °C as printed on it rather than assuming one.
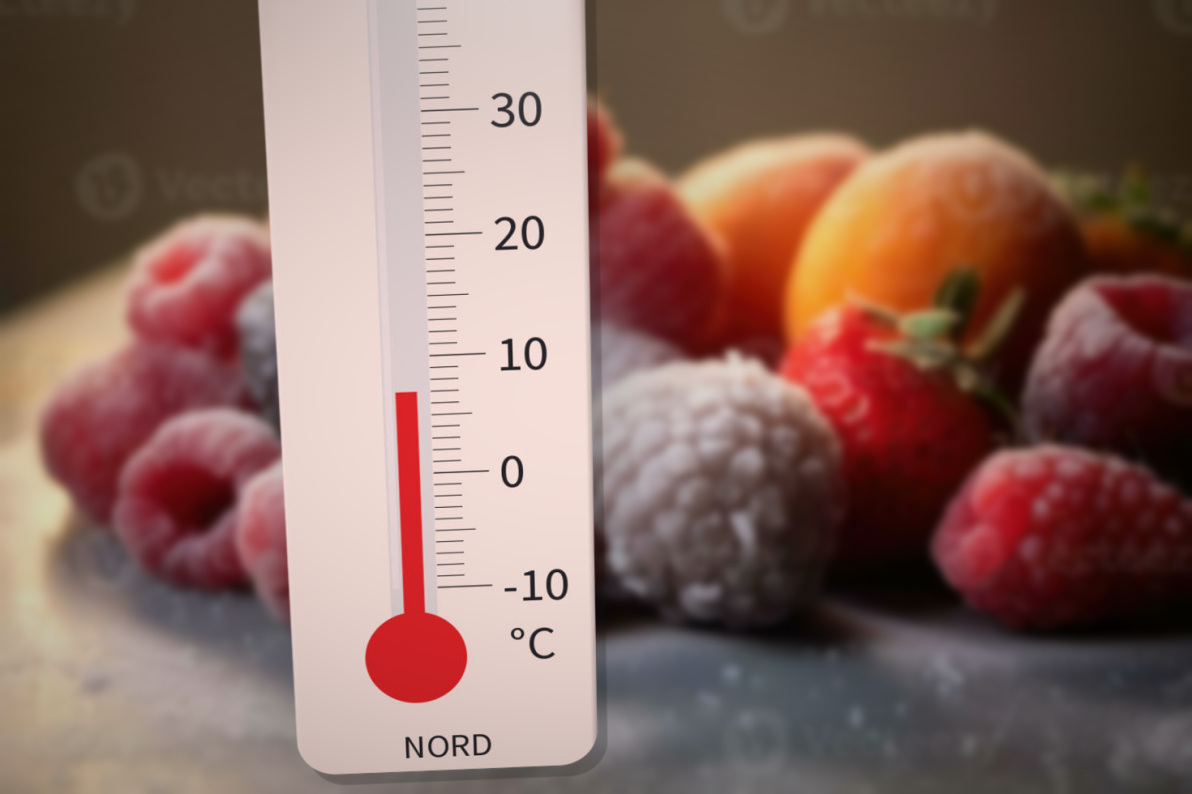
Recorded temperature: 7 °C
